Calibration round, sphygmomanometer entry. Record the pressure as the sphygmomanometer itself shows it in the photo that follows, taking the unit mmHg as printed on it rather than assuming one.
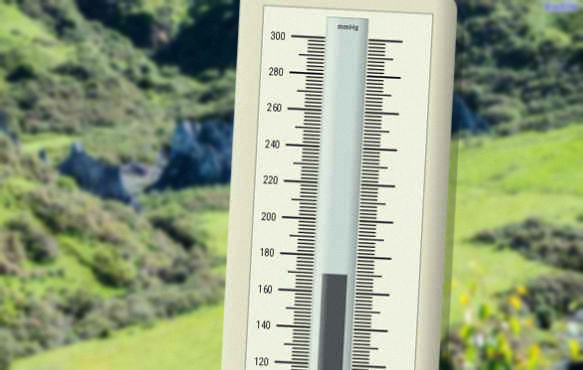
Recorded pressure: 170 mmHg
